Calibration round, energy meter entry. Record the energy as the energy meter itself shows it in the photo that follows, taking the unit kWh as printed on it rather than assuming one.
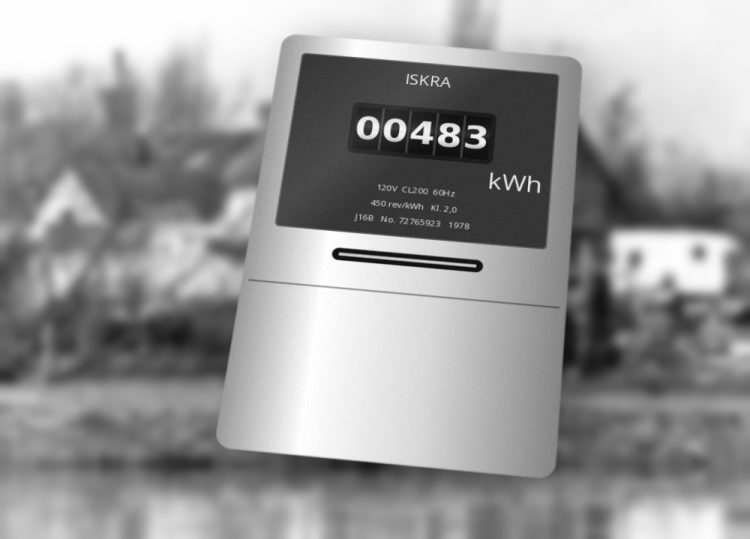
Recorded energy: 483 kWh
